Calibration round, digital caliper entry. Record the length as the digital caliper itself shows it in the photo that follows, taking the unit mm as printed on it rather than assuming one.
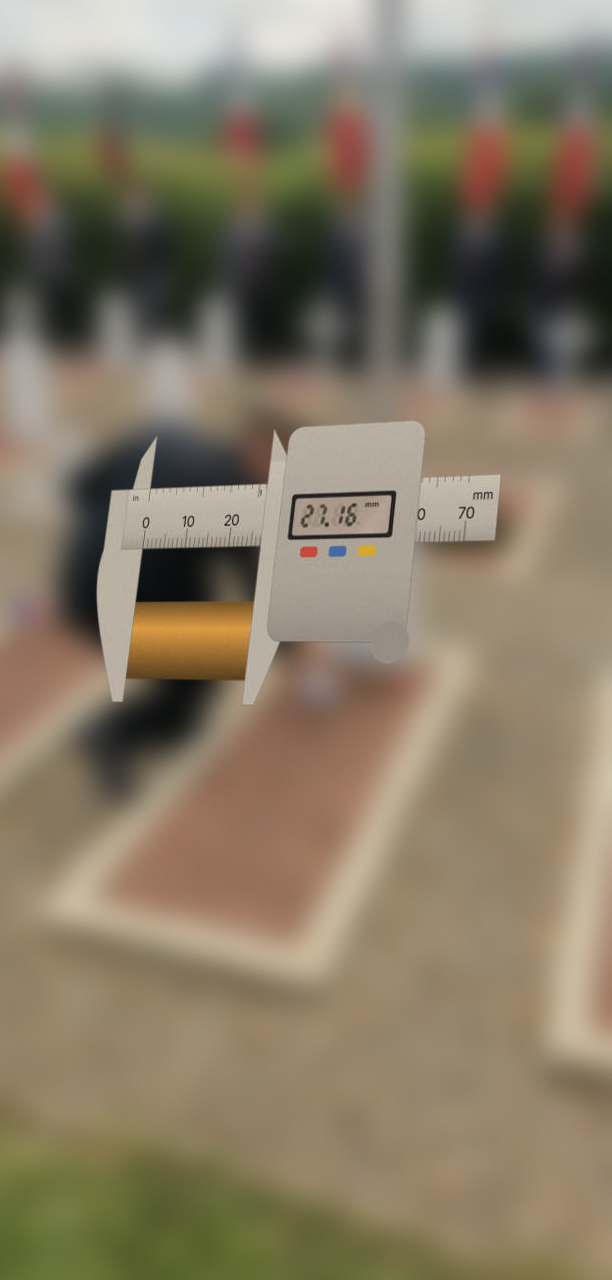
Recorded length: 27.16 mm
